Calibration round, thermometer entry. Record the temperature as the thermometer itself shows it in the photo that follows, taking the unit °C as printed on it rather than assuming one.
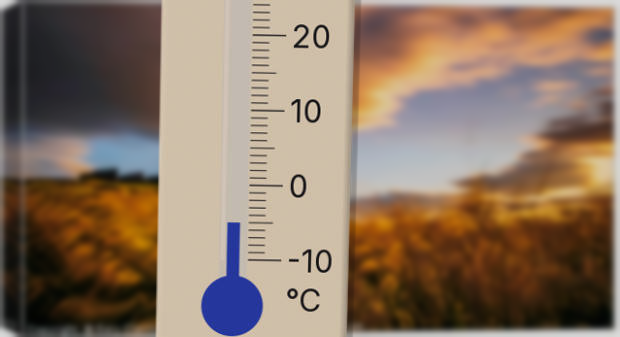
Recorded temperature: -5 °C
